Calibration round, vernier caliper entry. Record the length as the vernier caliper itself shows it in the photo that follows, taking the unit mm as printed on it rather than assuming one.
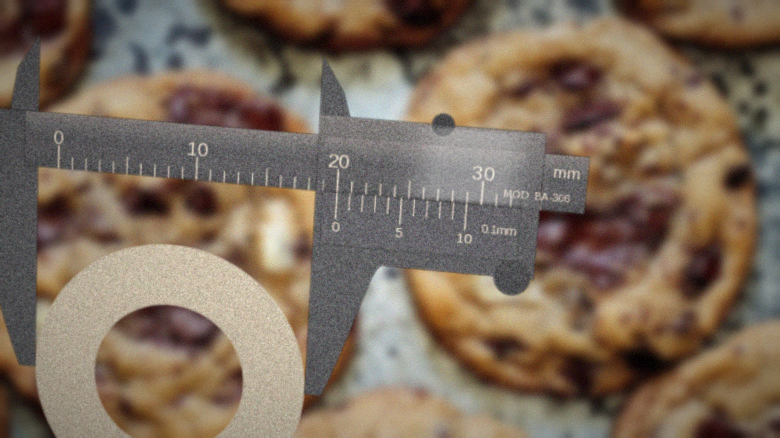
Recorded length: 20.0 mm
